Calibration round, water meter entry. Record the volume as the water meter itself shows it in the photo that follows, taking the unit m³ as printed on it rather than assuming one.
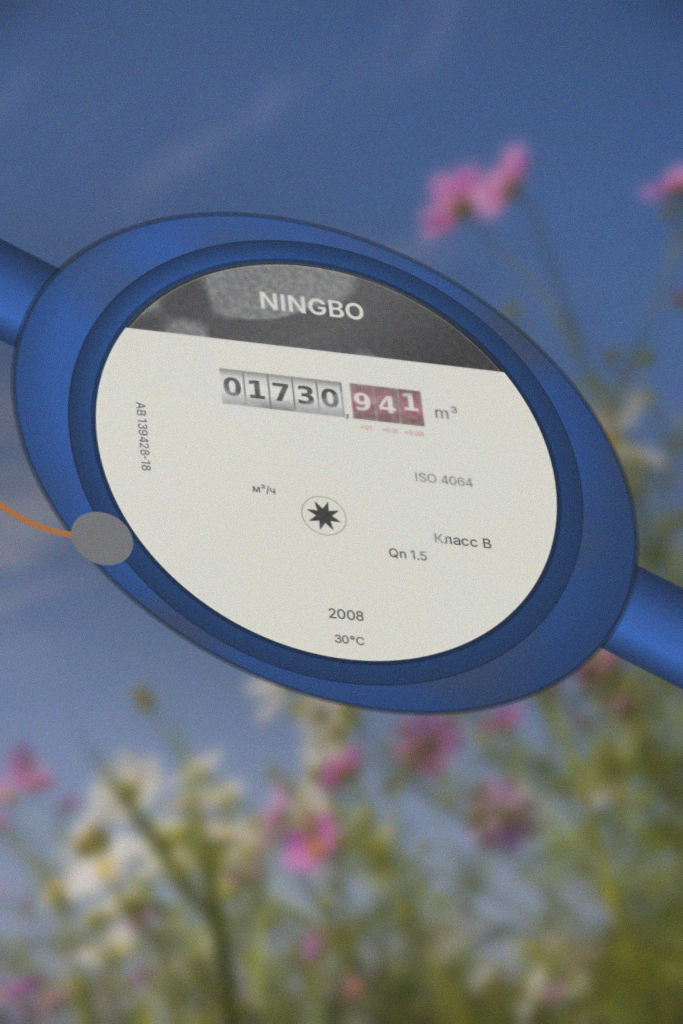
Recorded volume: 1730.941 m³
